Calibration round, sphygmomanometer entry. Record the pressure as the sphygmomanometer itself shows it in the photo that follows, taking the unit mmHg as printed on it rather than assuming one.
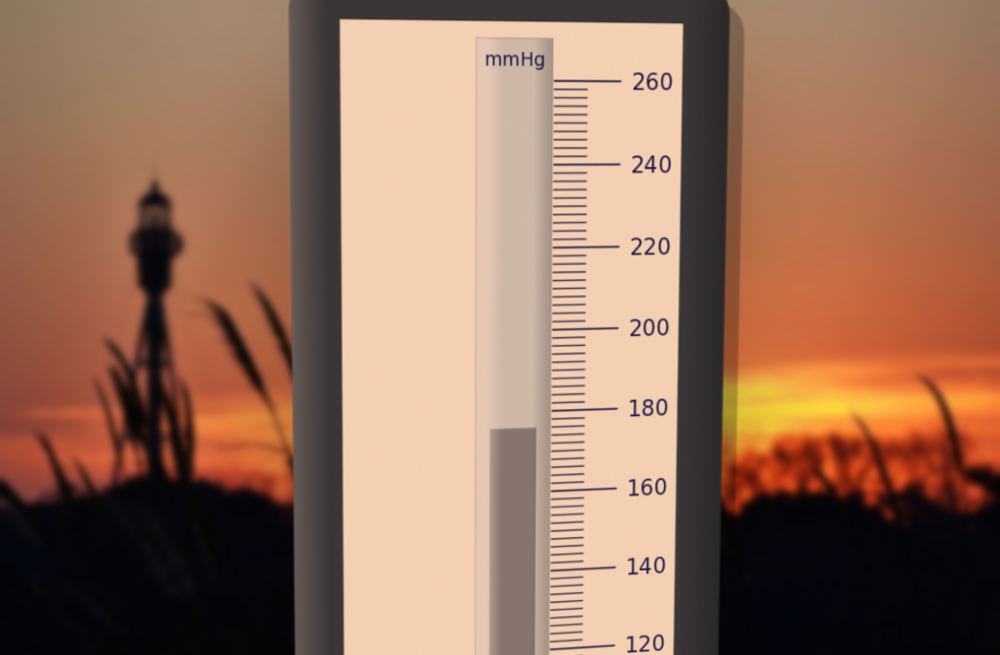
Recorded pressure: 176 mmHg
